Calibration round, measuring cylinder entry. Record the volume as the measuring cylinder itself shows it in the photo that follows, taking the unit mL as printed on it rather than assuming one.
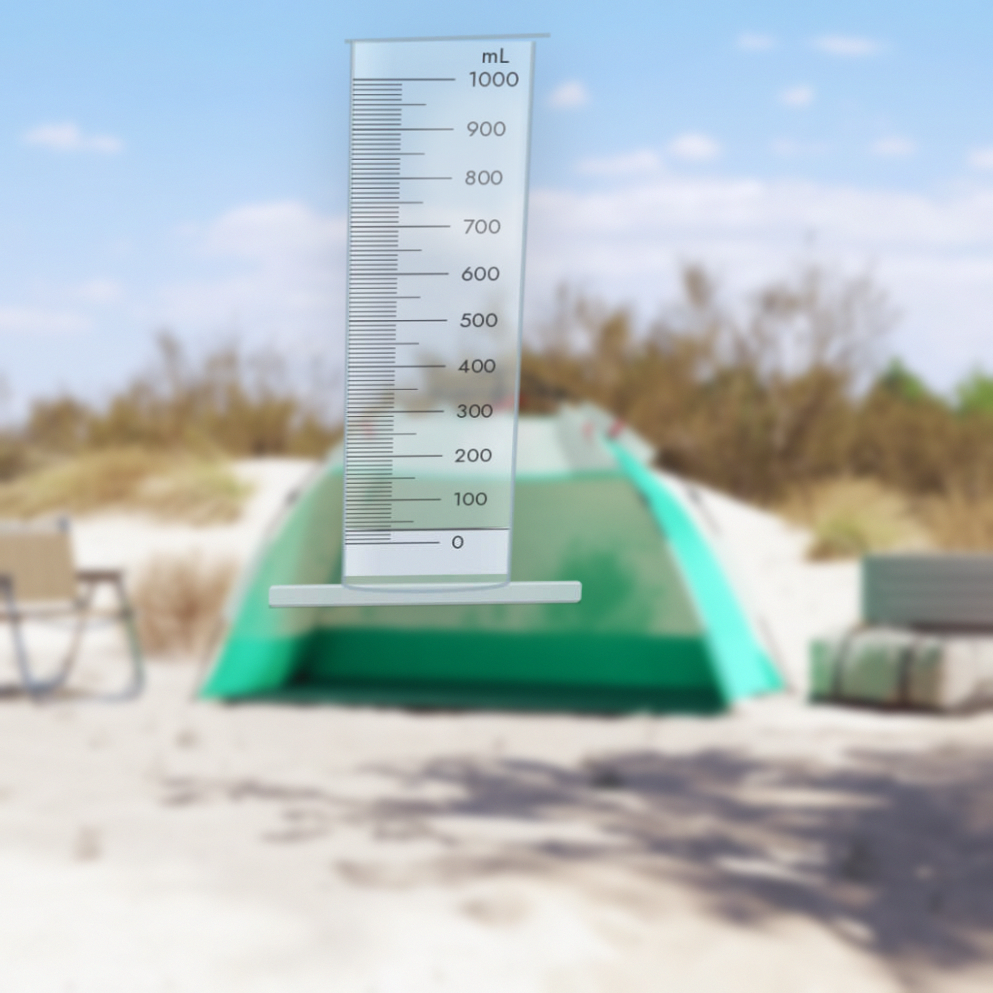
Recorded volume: 30 mL
